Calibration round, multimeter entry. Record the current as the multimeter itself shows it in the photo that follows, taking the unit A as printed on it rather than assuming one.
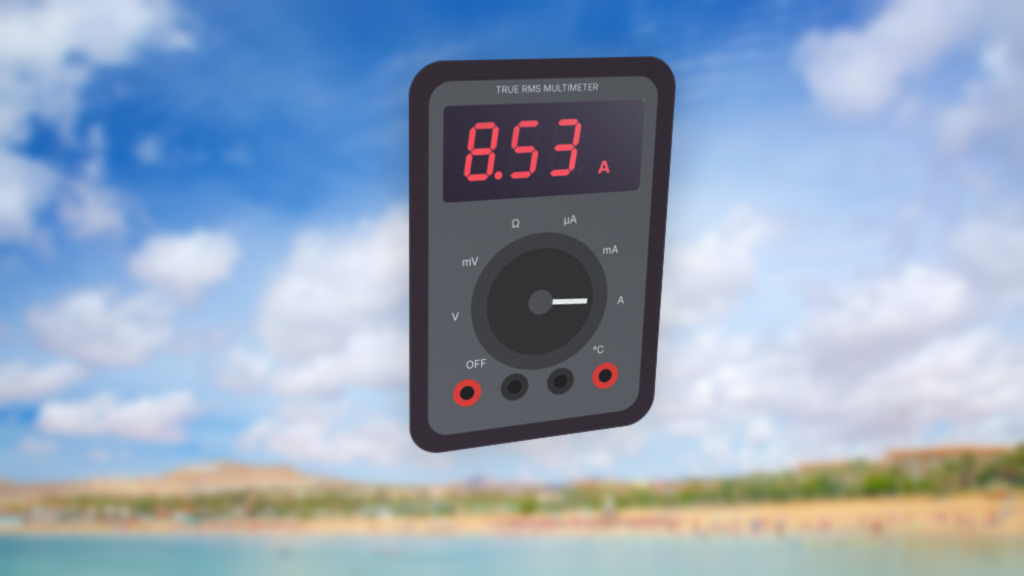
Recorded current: 8.53 A
